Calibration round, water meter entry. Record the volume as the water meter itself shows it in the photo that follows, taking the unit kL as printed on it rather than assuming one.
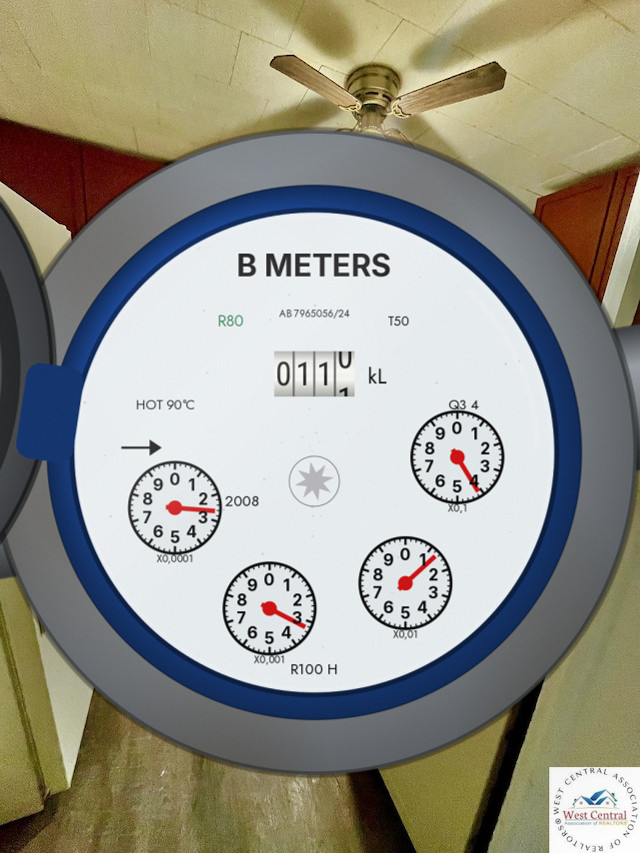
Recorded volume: 110.4132 kL
